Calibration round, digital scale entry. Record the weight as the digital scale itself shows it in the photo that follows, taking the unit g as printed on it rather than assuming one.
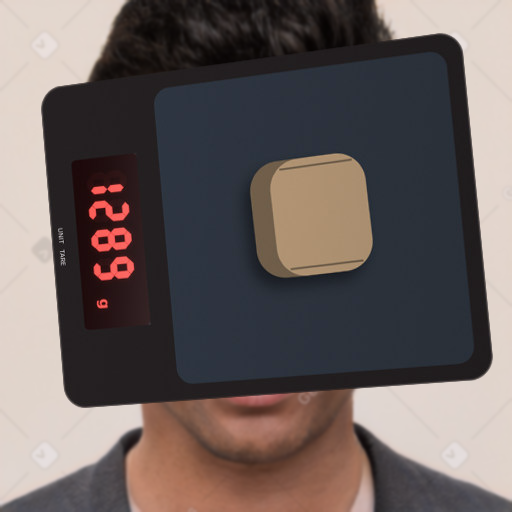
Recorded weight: 1289 g
